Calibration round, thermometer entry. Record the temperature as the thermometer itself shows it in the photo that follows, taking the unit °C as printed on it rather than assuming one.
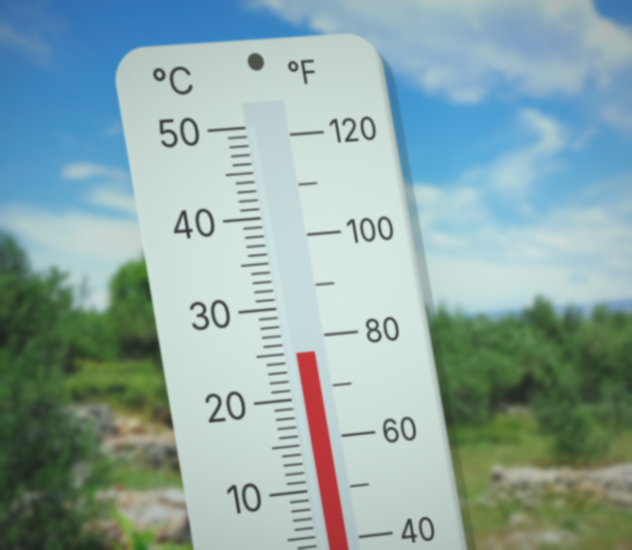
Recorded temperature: 25 °C
